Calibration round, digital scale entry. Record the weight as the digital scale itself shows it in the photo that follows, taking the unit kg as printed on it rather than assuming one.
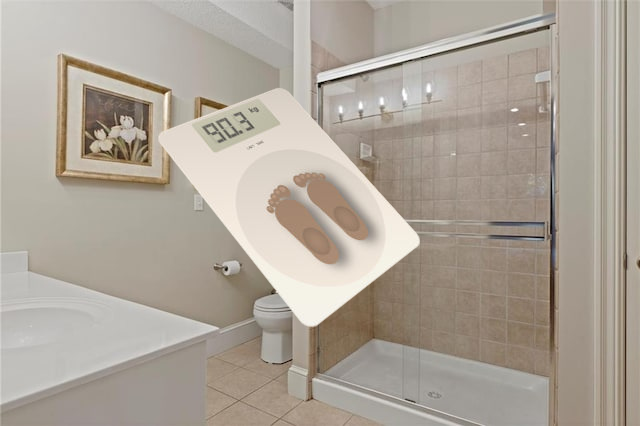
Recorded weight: 90.3 kg
